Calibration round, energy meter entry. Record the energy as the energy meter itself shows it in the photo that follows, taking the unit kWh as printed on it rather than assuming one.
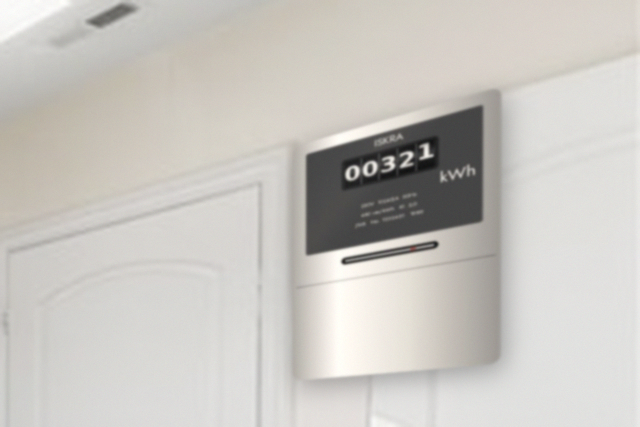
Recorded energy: 321 kWh
